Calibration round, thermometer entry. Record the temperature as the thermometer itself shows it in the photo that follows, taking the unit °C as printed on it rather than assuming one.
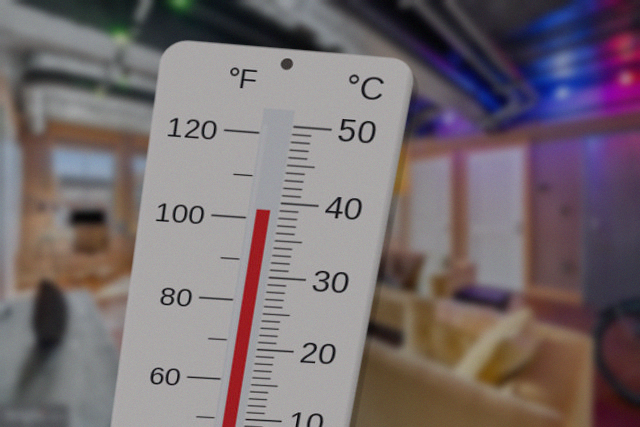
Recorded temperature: 39 °C
